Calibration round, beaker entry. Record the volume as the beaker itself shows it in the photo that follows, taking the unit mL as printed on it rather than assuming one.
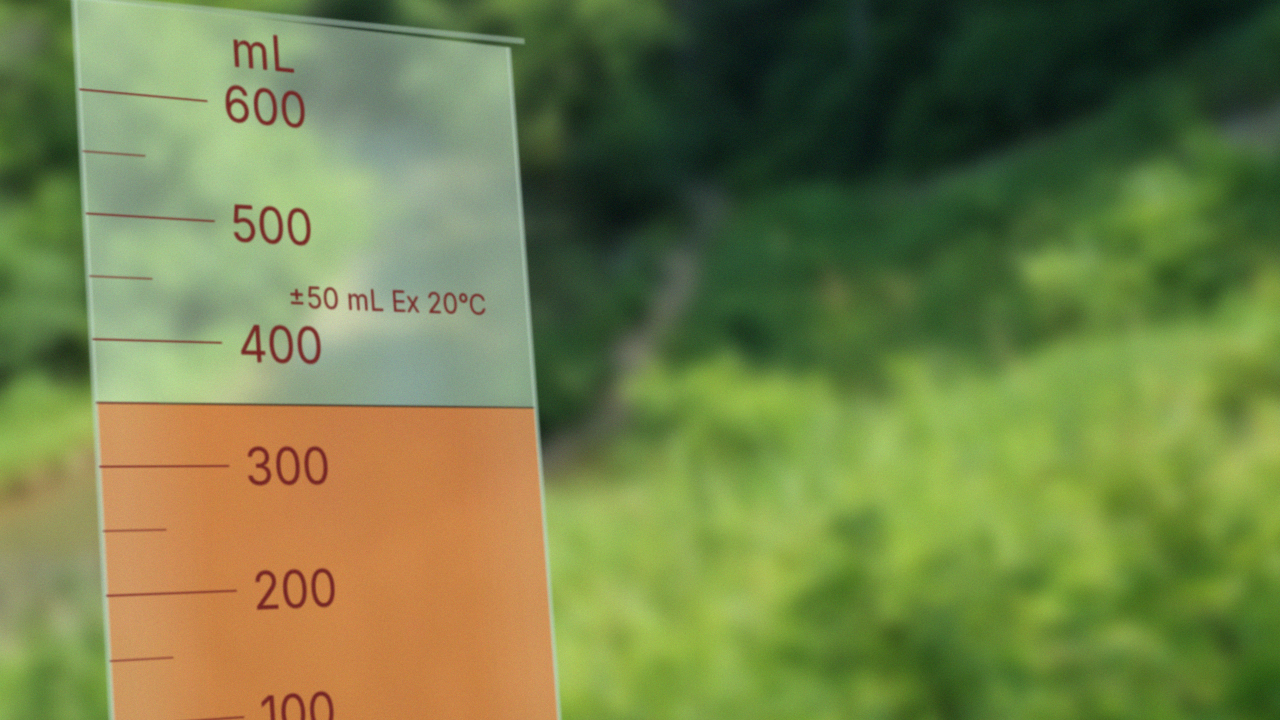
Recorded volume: 350 mL
